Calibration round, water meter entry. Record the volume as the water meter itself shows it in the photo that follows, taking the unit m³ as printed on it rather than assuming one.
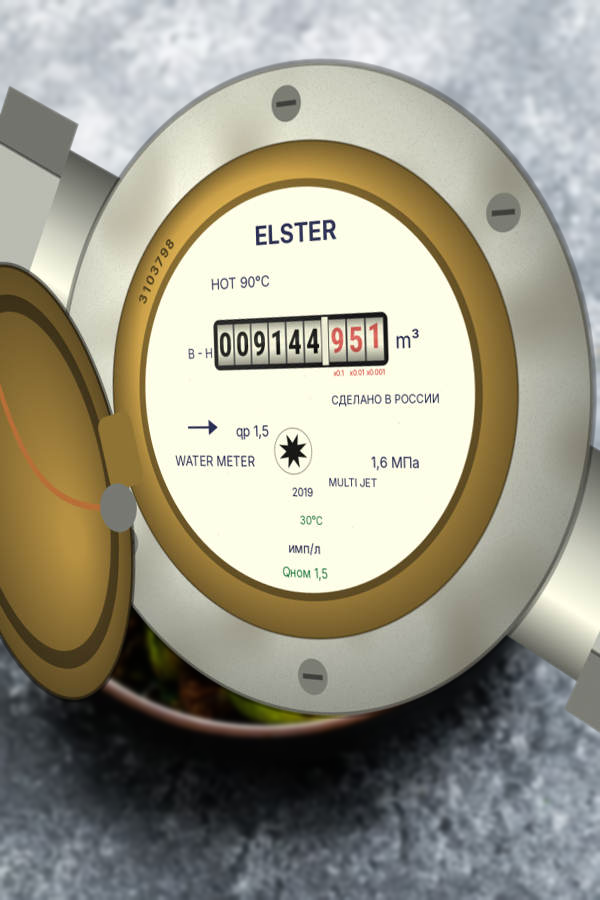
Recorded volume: 9144.951 m³
